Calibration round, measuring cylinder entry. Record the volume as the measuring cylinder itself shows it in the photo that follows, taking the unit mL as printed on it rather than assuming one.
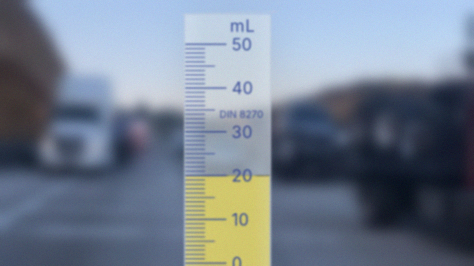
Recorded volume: 20 mL
